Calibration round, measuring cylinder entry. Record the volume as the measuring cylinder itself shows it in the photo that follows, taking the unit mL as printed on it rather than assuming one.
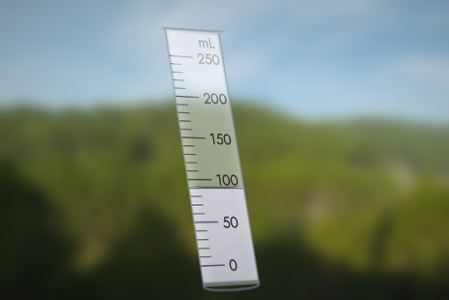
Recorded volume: 90 mL
